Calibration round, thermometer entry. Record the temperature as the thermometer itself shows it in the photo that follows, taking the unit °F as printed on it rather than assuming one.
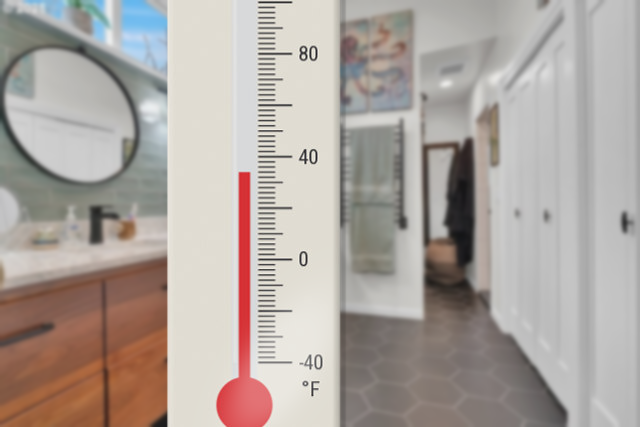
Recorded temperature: 34 °F
